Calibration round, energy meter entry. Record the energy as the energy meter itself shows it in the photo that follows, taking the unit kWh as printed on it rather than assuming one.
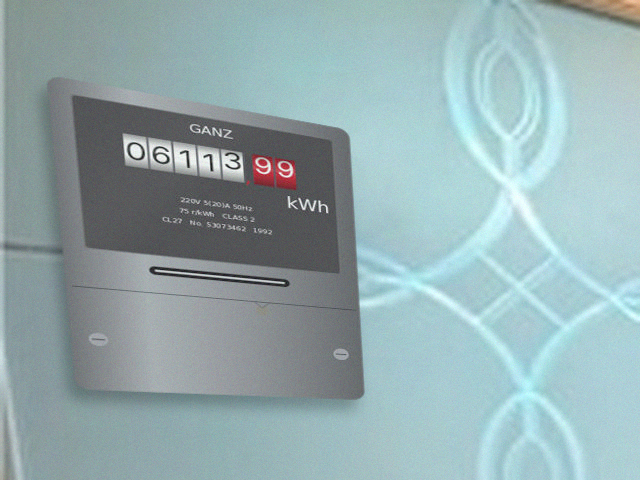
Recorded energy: 6113.99 kWh
